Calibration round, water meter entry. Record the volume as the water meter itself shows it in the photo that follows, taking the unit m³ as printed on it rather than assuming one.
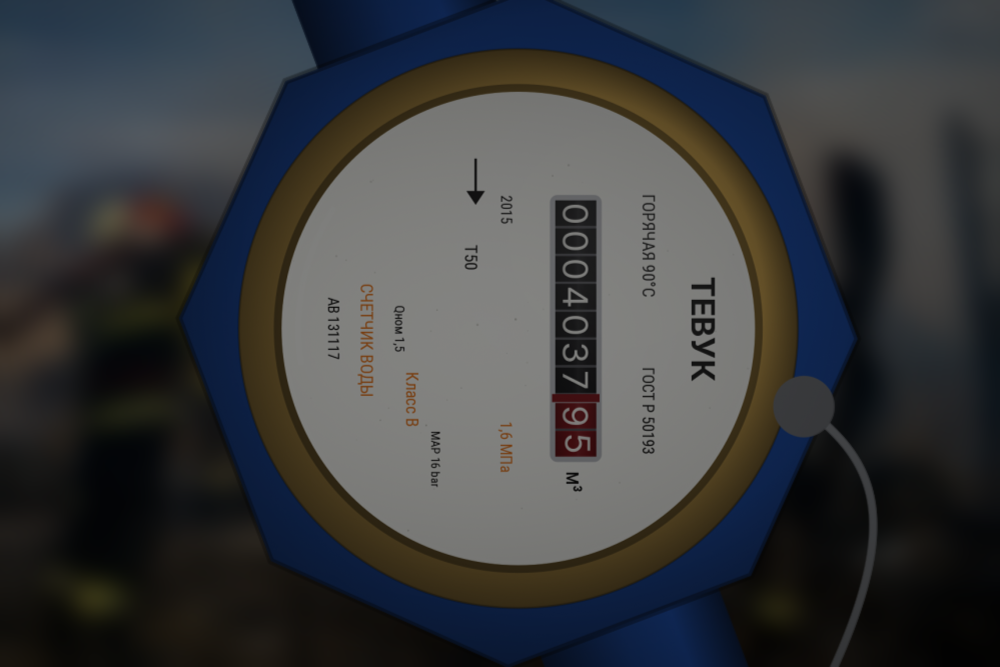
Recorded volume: 4037.95 m³
